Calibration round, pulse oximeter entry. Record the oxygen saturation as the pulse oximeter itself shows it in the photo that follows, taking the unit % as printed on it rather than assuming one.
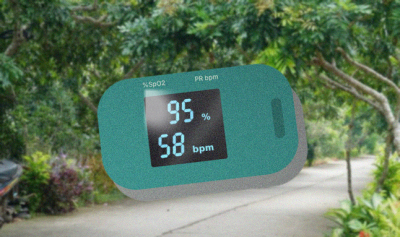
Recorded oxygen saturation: 95 %
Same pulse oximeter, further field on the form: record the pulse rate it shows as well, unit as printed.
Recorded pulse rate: 58 bpm
